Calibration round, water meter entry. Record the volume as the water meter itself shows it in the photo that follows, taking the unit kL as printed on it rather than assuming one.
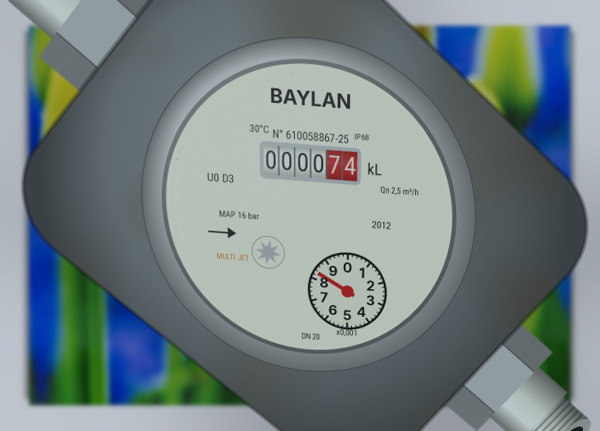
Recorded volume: 0.748 kL
